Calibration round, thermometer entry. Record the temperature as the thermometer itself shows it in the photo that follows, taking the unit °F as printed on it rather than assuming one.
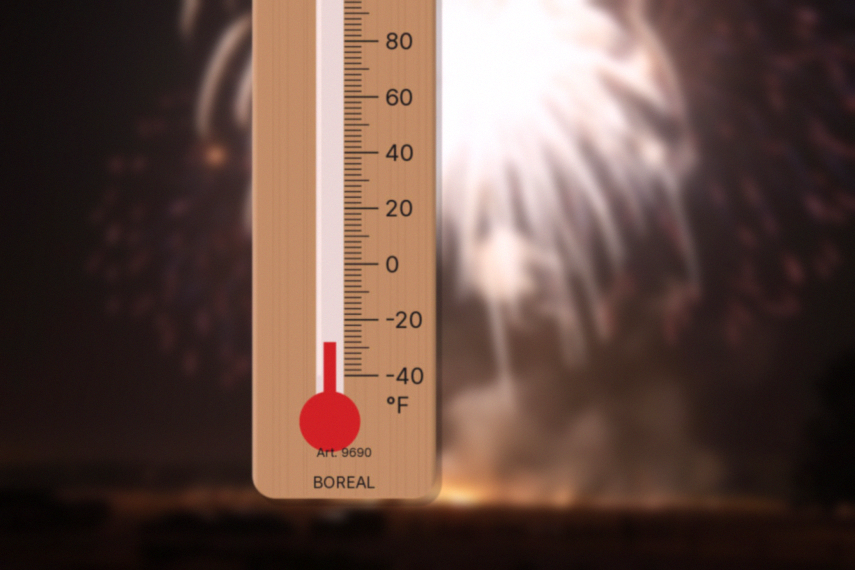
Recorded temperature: -28 °F
